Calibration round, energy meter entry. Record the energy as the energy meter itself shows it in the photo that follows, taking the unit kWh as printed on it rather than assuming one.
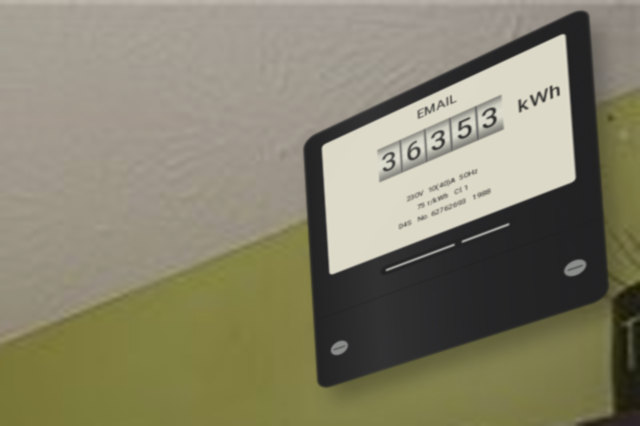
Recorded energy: 36353 kWh
